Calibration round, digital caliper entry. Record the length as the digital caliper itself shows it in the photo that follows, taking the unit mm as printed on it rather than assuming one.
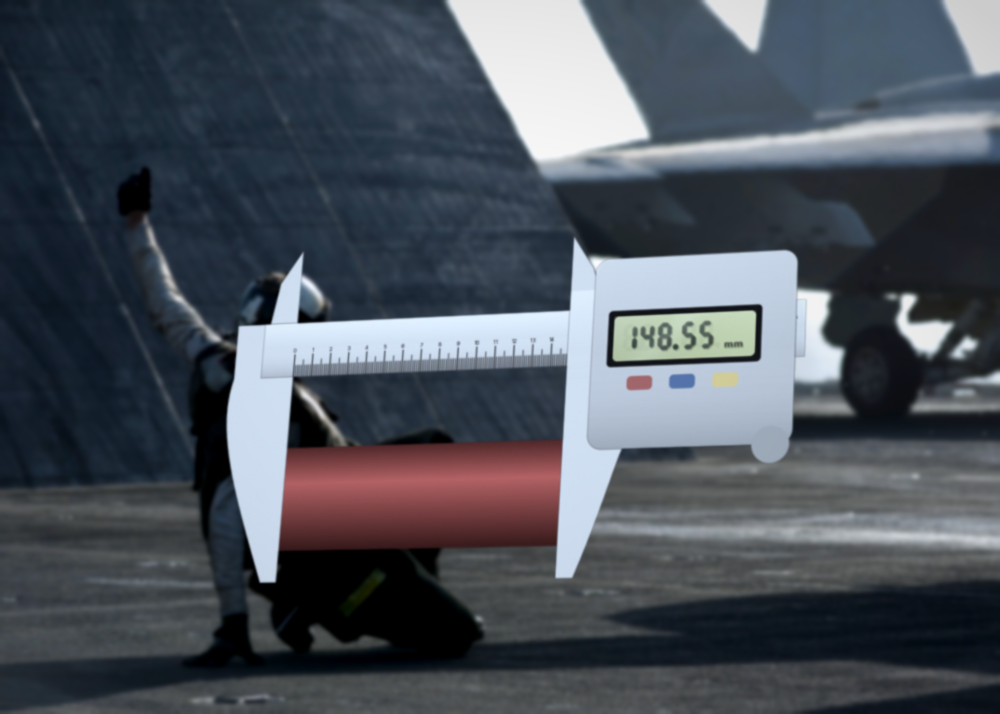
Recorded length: 148.55 mm
